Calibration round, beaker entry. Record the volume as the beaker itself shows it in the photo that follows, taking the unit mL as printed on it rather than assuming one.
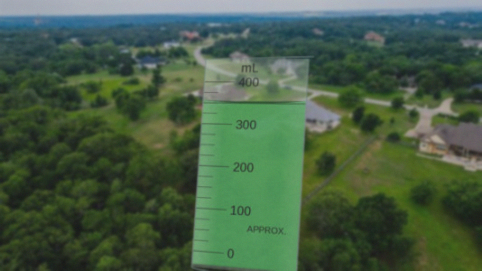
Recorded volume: 350 mL
